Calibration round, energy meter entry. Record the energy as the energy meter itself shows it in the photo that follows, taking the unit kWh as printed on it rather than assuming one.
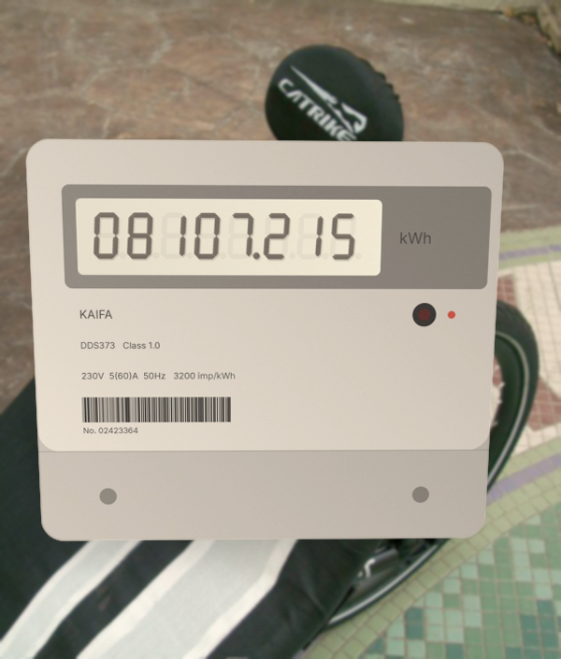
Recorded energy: 8107.215 kWh
